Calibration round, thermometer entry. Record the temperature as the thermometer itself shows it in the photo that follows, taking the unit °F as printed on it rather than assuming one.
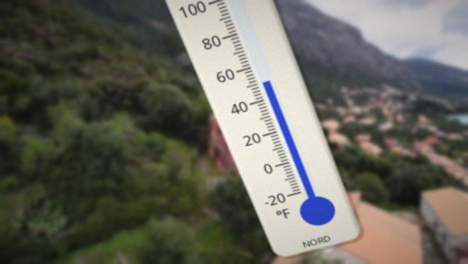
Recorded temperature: 50 °F
